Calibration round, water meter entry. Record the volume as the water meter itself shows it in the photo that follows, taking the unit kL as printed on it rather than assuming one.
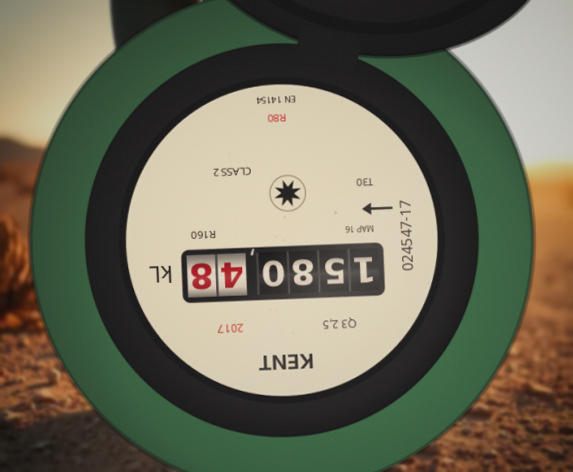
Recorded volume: 1580.48 kL
